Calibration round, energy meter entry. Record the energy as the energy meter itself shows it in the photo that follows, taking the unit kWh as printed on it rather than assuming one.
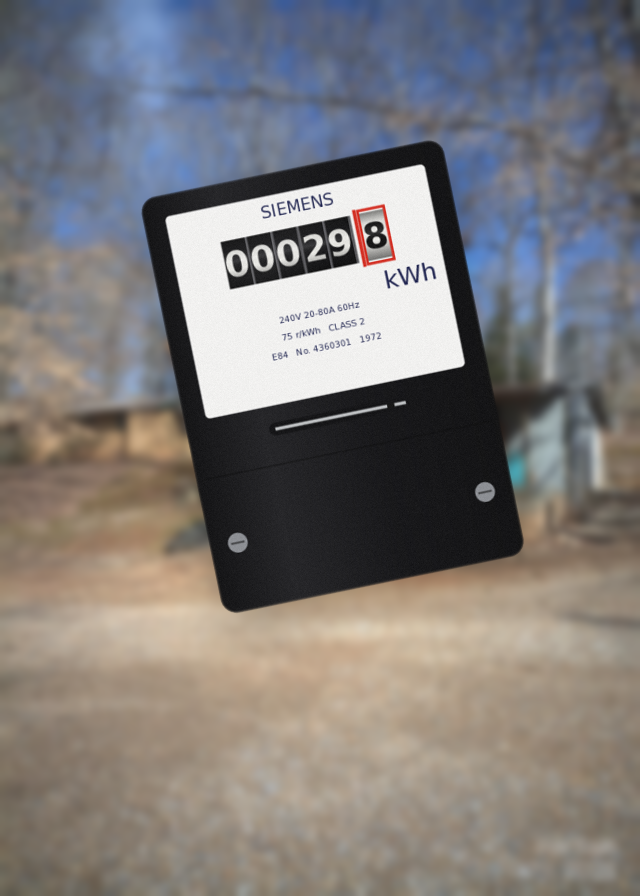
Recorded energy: 29.8 kWh
